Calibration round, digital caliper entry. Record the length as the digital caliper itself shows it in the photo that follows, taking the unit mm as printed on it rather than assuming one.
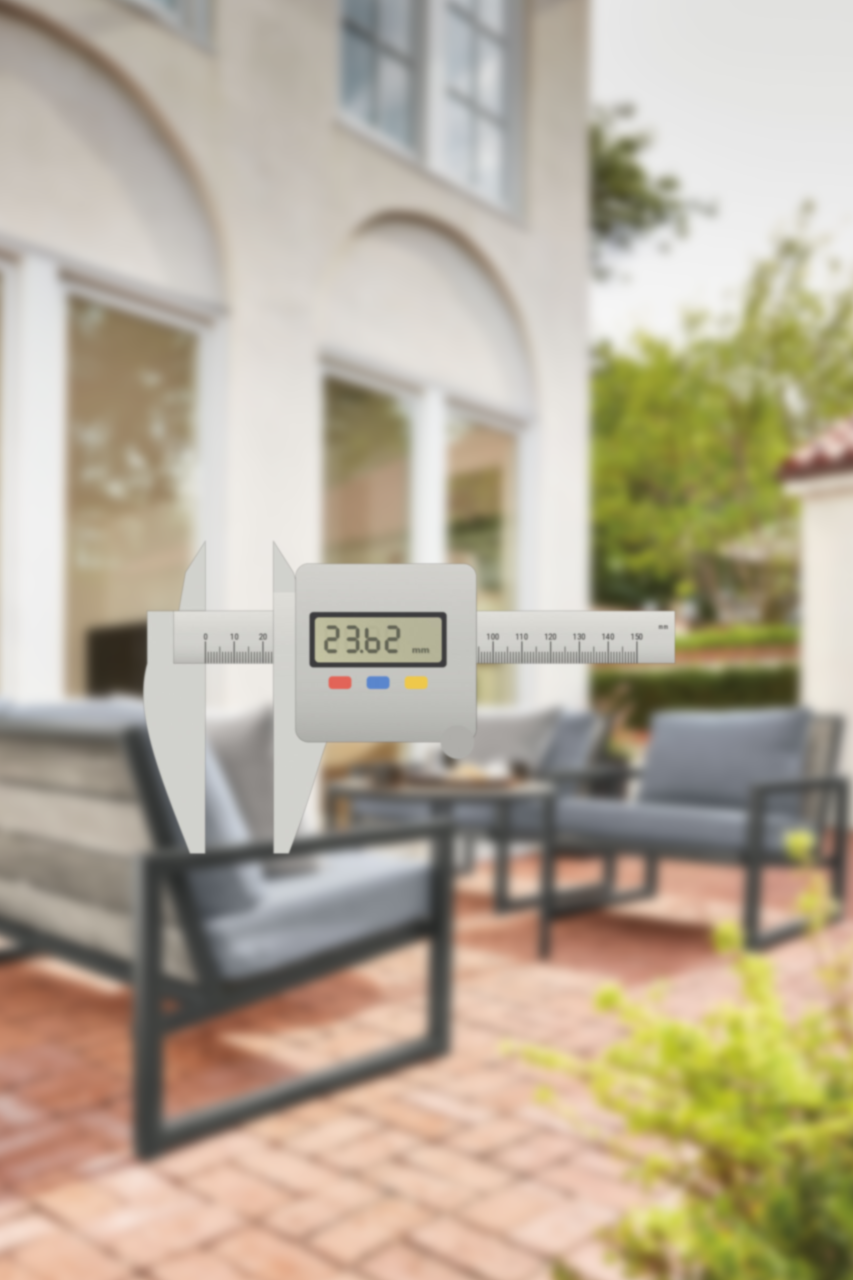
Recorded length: 23.62 mm
